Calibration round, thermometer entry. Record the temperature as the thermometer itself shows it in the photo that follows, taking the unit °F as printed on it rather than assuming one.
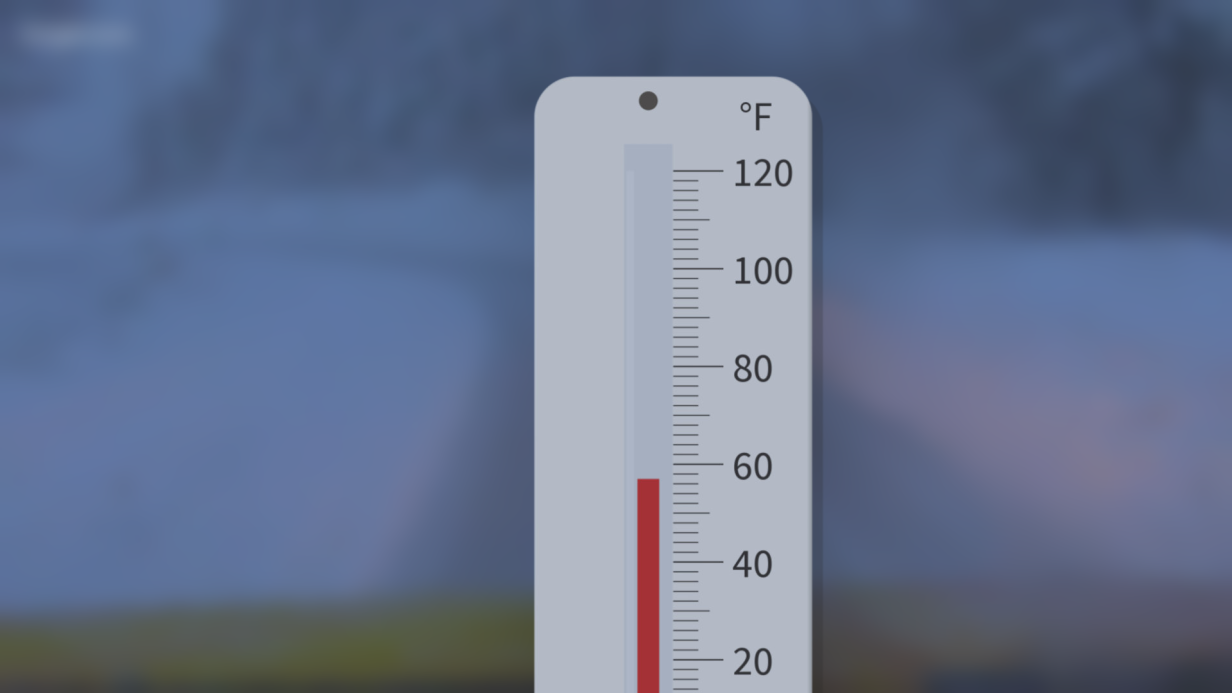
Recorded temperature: 57 °F
